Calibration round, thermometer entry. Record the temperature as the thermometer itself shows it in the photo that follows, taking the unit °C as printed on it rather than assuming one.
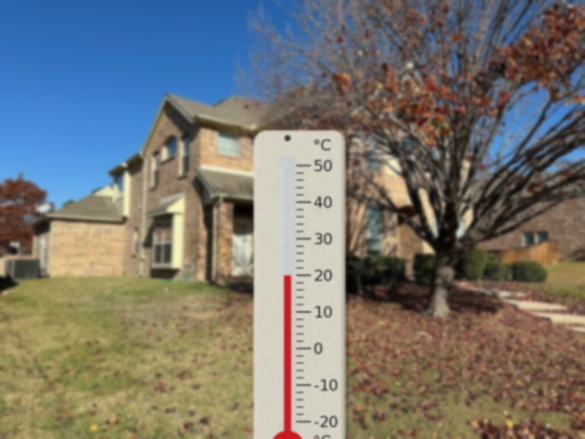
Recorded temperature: 20 °C
